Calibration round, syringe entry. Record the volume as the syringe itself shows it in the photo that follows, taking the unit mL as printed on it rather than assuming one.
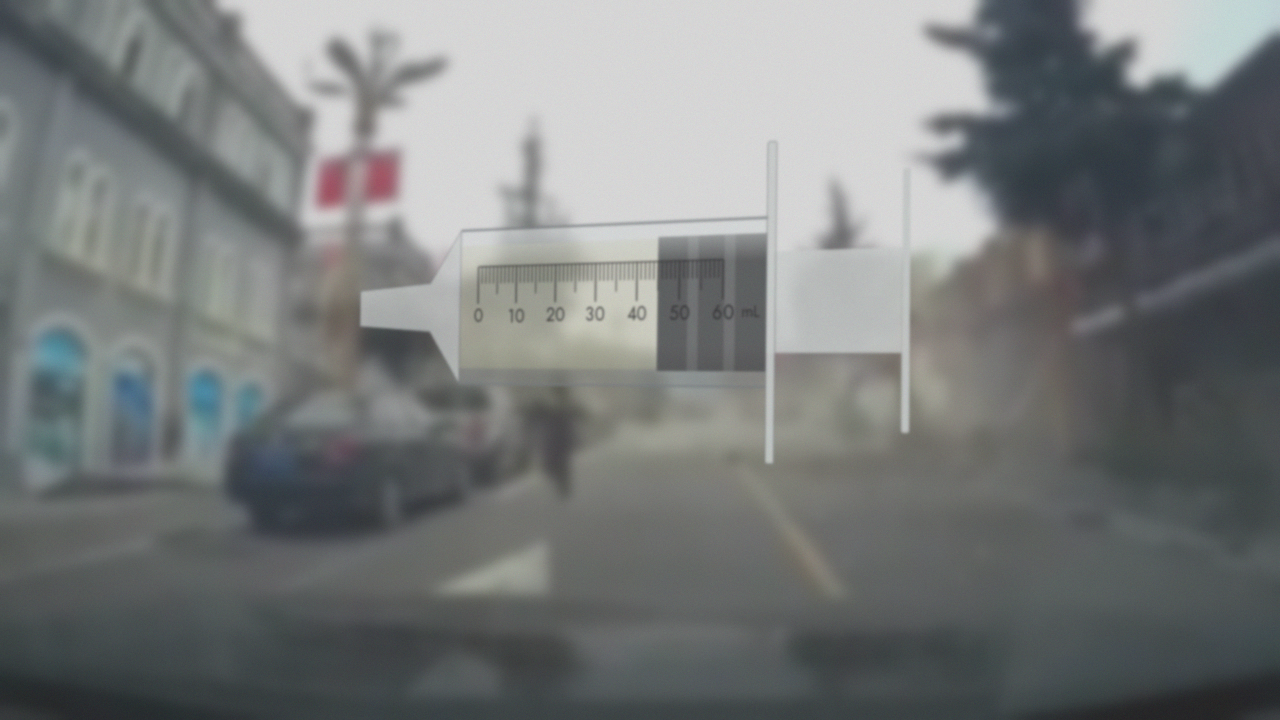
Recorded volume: 45 mL
